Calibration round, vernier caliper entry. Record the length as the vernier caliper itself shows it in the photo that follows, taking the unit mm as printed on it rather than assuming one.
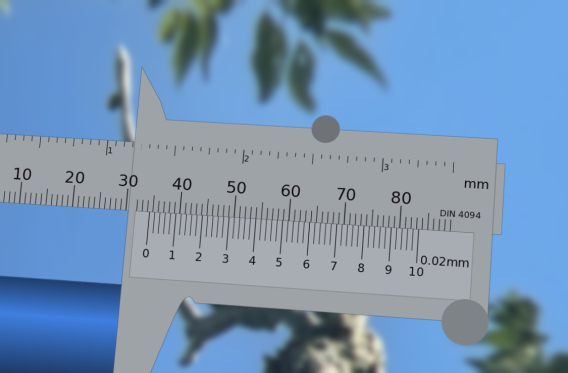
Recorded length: 34.4 mm
